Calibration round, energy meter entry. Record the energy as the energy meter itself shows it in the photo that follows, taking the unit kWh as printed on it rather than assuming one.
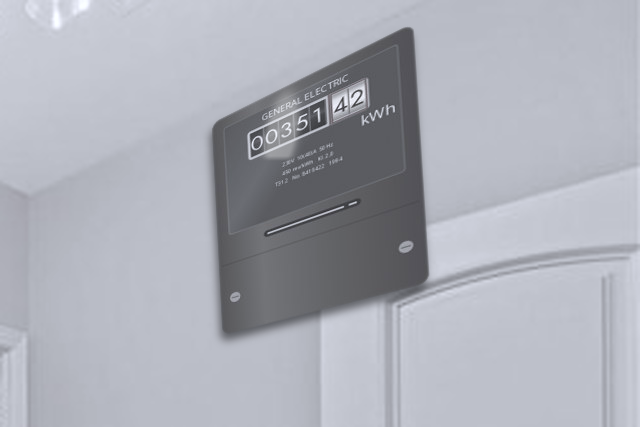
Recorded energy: 351.42 kWh
